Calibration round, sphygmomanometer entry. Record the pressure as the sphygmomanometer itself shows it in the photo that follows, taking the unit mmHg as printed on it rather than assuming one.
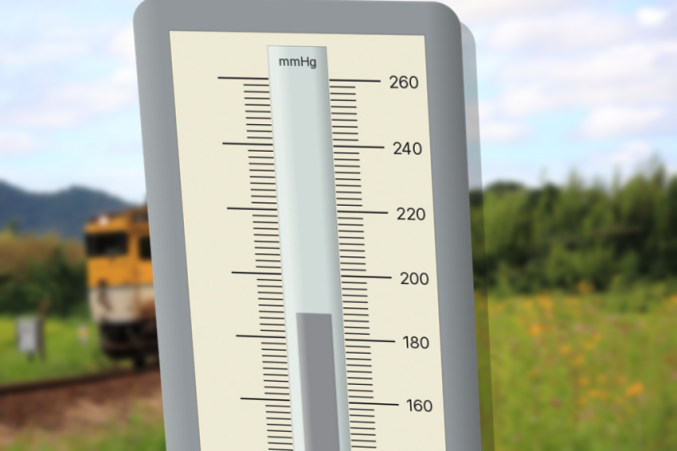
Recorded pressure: 188 mmHg
